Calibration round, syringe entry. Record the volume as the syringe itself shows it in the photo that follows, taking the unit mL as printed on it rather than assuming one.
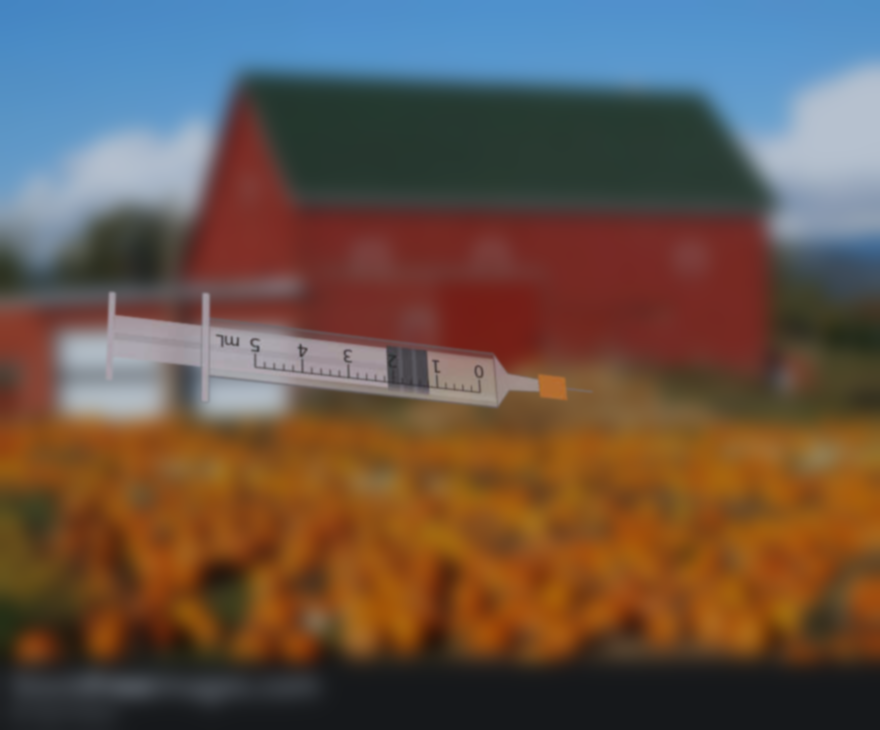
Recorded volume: 1.2 mL
